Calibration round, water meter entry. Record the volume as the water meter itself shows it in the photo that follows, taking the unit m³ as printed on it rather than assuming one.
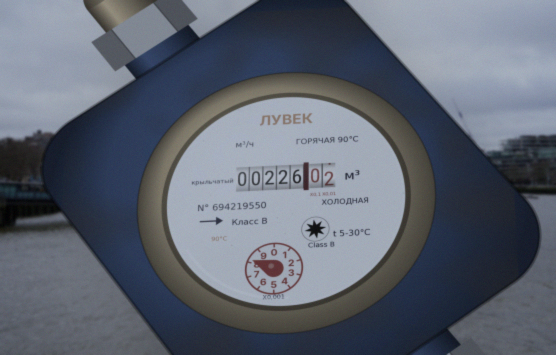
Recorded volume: 226.018 m³
